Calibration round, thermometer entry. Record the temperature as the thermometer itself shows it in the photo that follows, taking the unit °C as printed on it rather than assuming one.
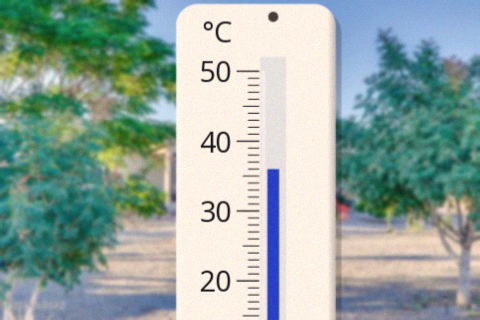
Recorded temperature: 36 °C
